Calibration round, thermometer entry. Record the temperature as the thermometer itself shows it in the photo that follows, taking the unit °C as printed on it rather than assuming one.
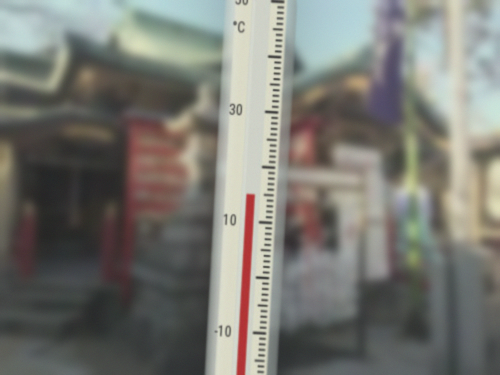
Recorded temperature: 15 °C
